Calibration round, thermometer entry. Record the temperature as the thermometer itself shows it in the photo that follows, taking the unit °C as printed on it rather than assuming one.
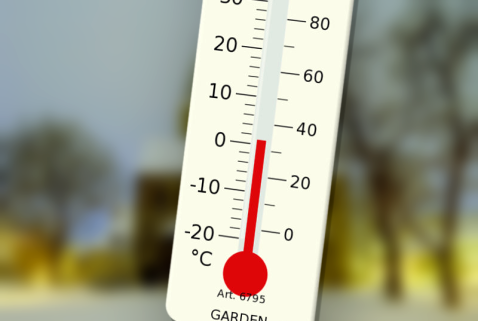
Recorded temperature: 1 °C
